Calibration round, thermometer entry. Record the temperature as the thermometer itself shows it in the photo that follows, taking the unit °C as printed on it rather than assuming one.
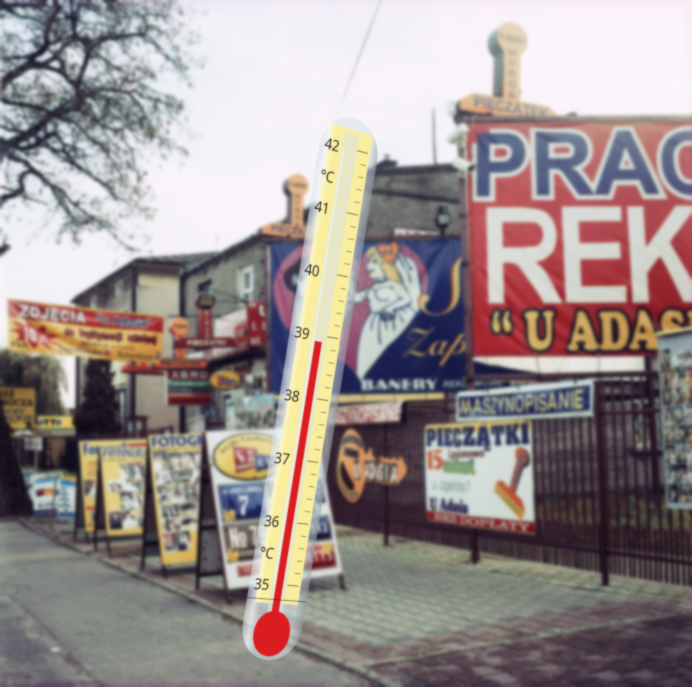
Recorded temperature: 38.9 °C
